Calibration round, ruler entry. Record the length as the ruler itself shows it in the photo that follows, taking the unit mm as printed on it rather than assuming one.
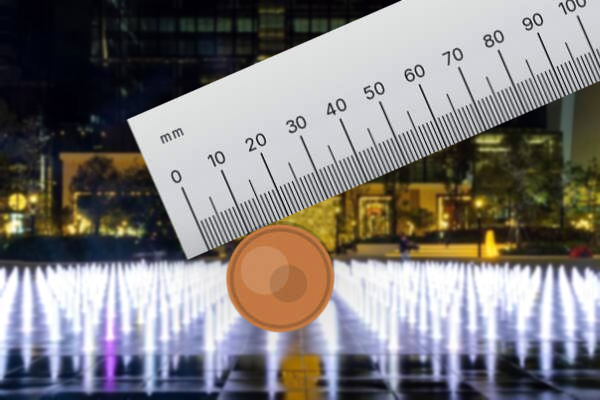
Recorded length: 25 mm
